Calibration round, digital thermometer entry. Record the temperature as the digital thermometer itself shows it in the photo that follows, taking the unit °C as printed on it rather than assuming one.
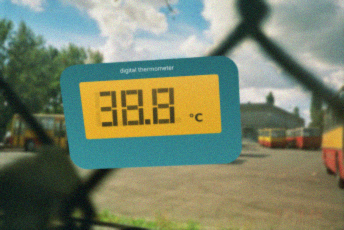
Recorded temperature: 38.8 °C
